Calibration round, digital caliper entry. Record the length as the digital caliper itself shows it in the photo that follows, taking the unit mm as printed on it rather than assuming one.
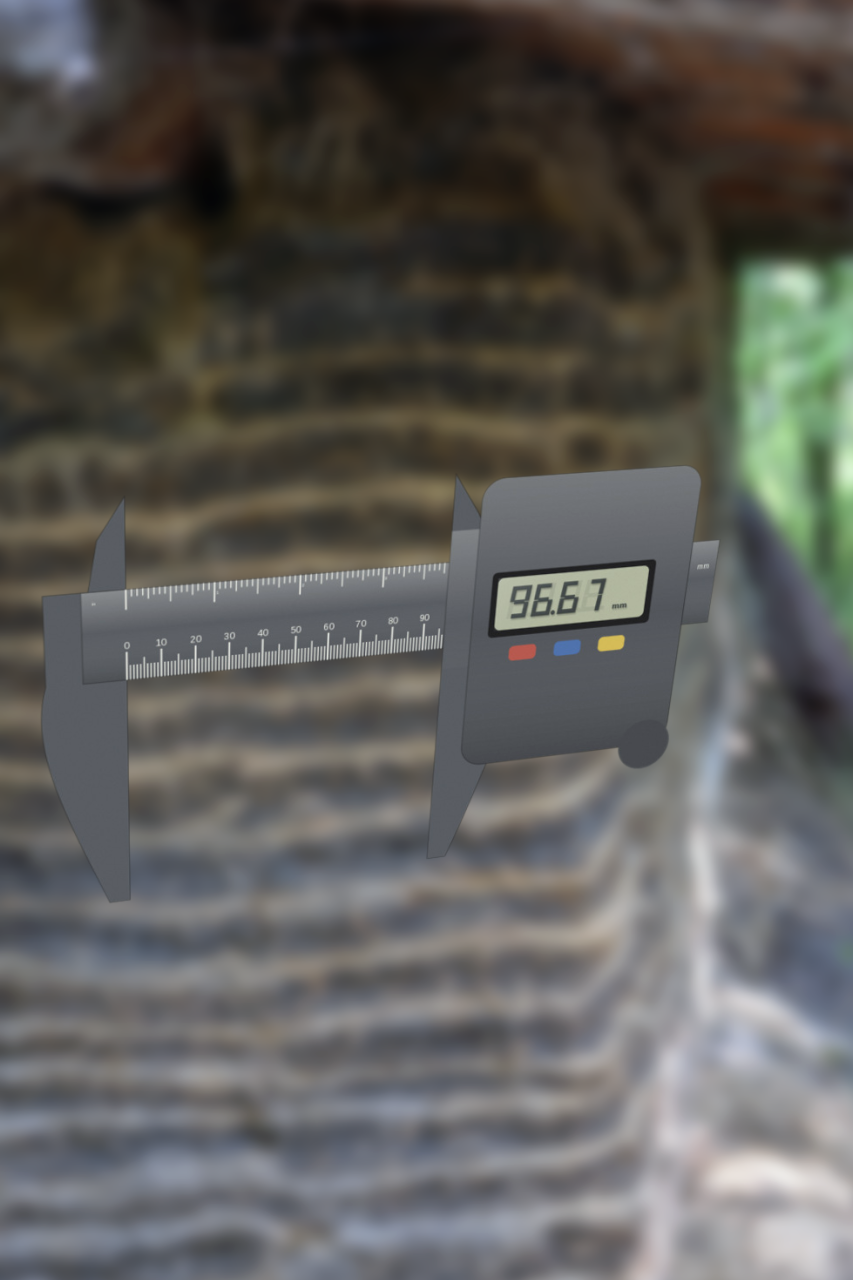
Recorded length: 96.67 mm
